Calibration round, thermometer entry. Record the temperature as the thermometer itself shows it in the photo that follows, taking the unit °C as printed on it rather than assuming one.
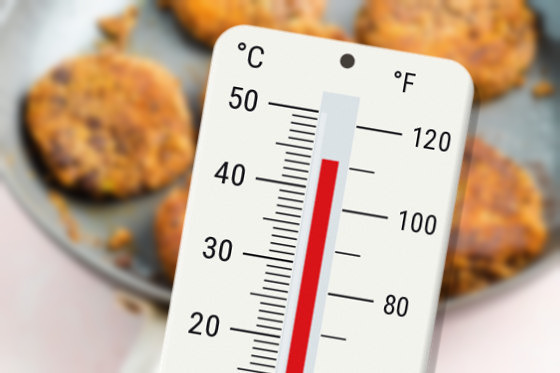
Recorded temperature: 44 °C
